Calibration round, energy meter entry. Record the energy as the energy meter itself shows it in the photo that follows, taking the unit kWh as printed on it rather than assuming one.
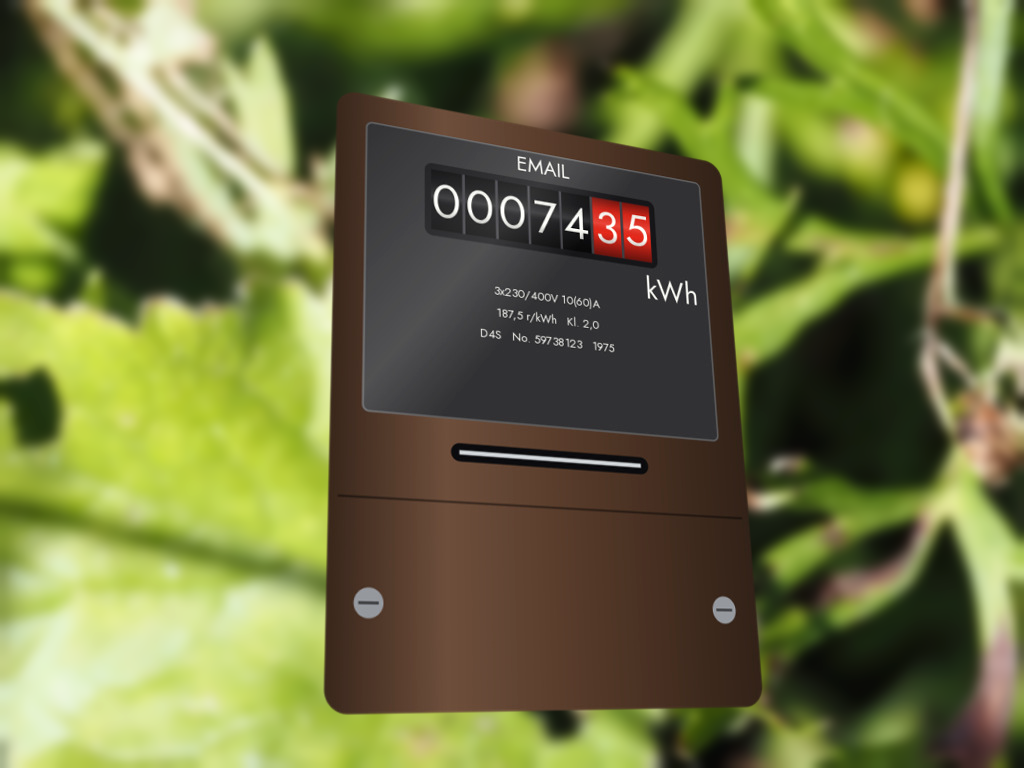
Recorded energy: 74.35 kWh
